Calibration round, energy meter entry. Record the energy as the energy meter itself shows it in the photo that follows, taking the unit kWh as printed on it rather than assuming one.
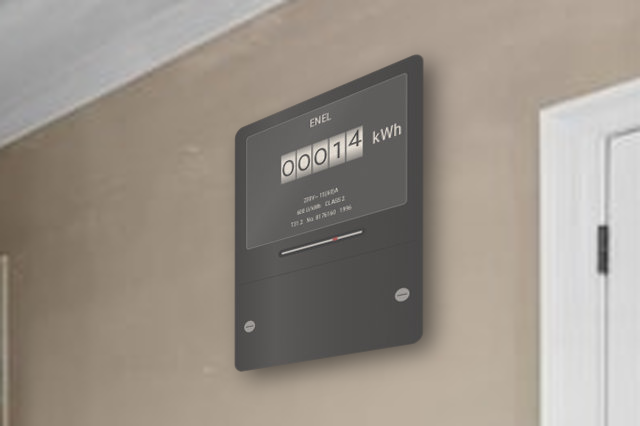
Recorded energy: 14 kWh
